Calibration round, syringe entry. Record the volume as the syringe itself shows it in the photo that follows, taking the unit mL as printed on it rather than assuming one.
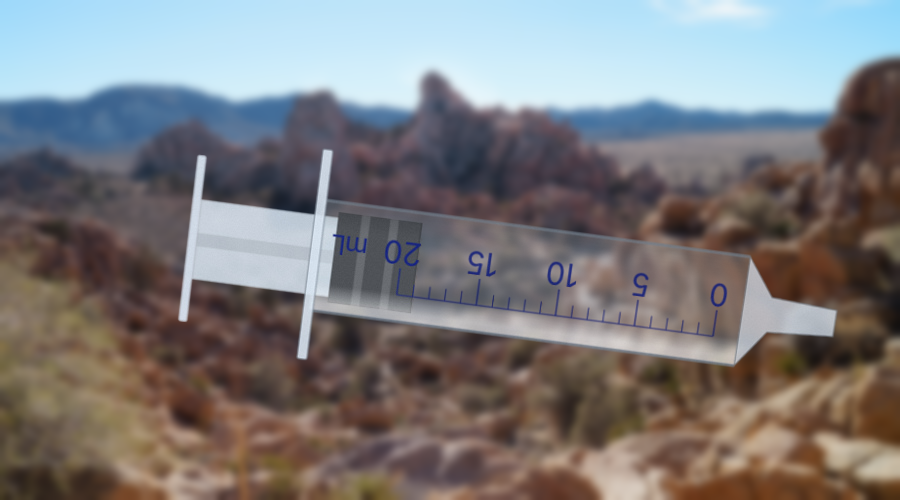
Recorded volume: 19 mL
